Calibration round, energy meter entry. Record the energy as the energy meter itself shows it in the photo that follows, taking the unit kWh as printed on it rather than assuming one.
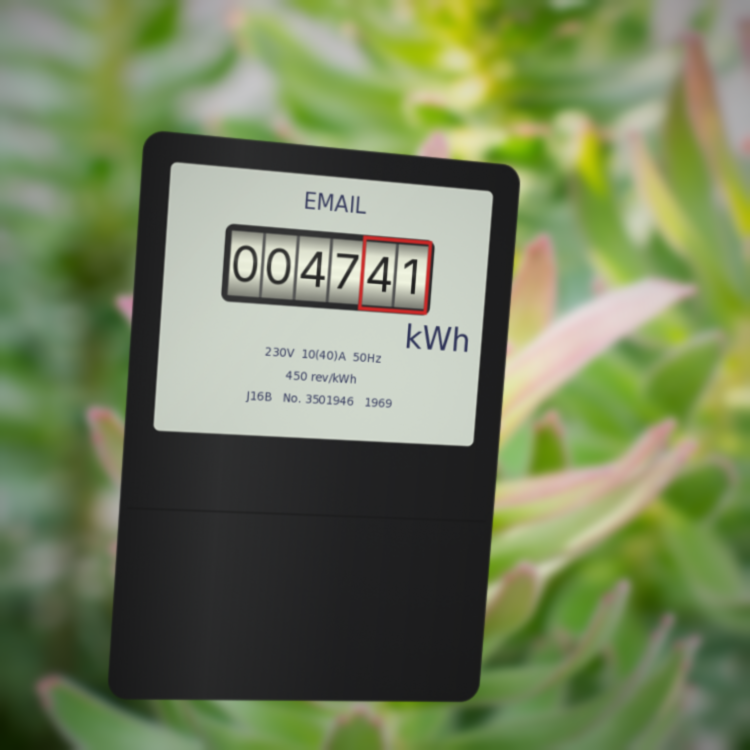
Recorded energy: 47.41 kWh
